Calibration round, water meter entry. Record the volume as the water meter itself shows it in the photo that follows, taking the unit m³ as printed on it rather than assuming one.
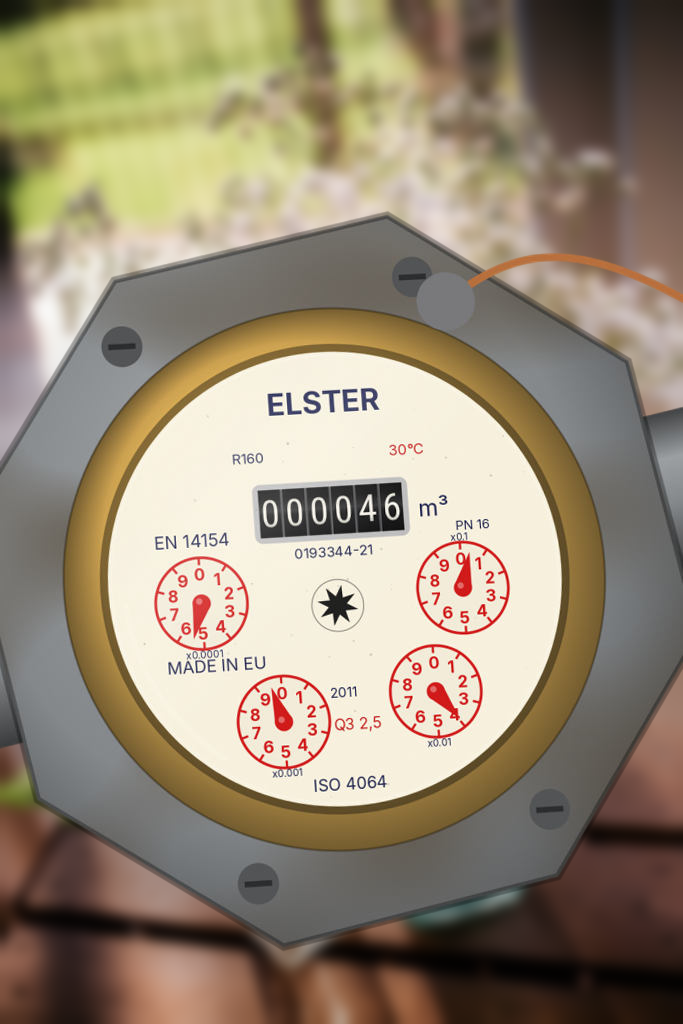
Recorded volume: 46.0395 m³
